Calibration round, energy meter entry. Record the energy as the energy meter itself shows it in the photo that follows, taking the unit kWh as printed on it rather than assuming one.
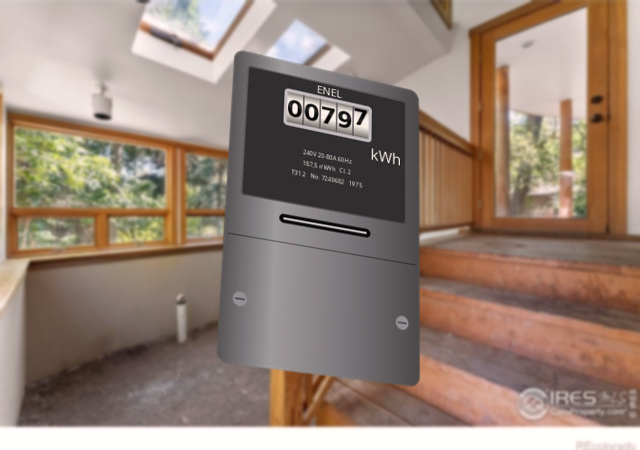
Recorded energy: 797 kWh
